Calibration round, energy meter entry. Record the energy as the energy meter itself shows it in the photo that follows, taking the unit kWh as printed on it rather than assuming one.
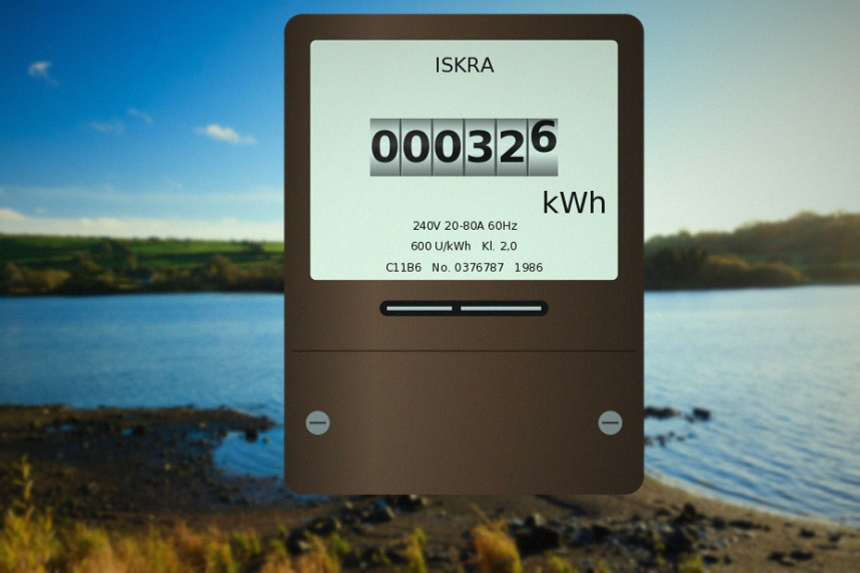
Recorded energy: 326 kWh
